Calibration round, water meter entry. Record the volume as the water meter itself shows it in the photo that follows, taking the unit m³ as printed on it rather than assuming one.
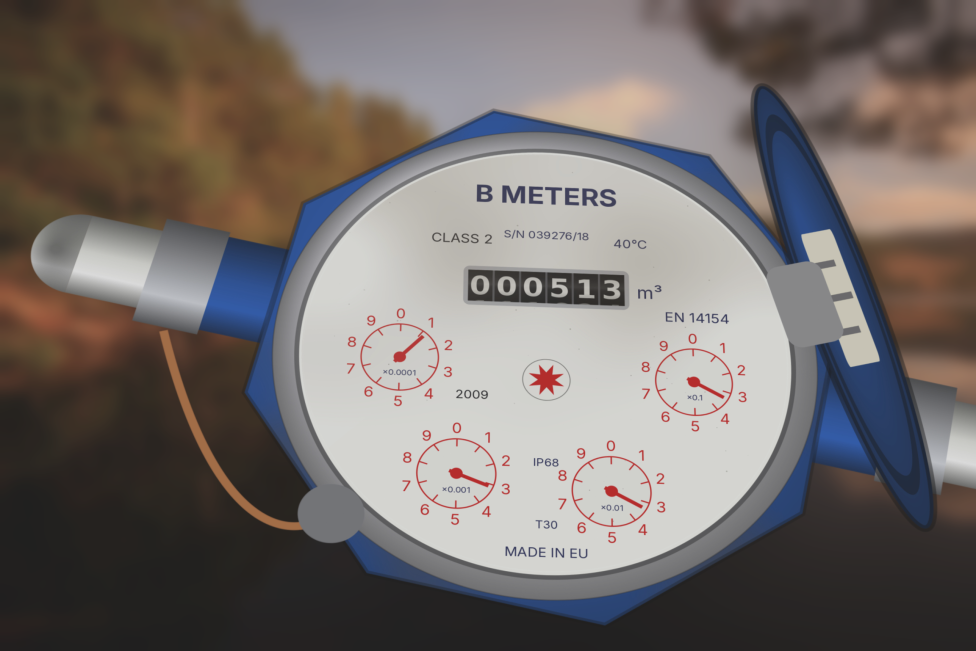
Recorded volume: 513.3331 m³
